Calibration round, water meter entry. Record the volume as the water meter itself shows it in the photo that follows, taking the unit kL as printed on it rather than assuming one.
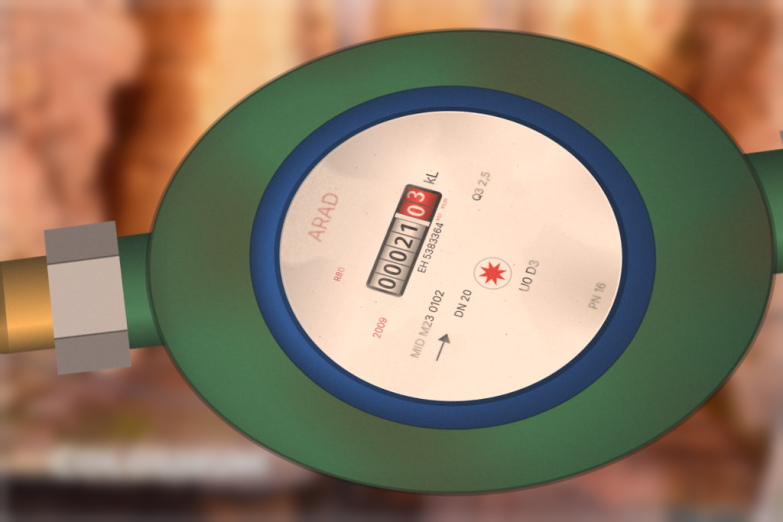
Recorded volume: 21.03 kL
